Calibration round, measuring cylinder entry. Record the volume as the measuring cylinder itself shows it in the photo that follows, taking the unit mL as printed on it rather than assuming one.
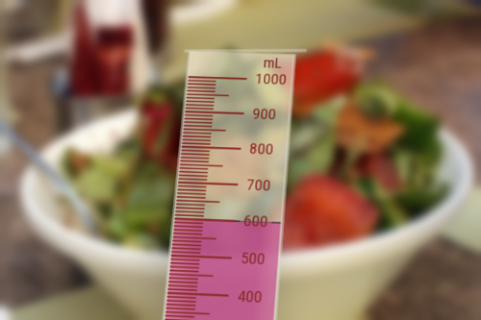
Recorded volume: 600 mL
